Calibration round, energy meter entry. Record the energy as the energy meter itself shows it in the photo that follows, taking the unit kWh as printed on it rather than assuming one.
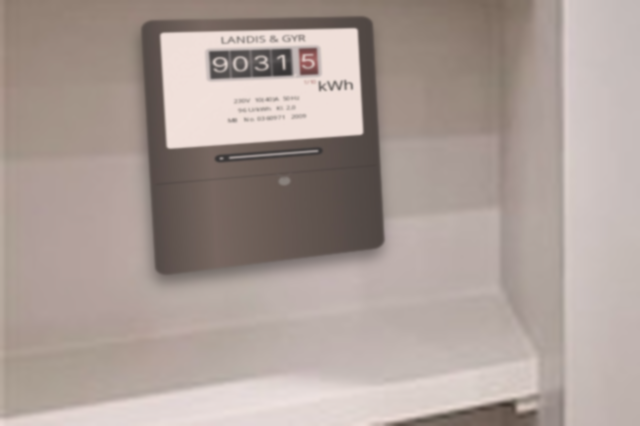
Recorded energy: 9031.5 kWh
